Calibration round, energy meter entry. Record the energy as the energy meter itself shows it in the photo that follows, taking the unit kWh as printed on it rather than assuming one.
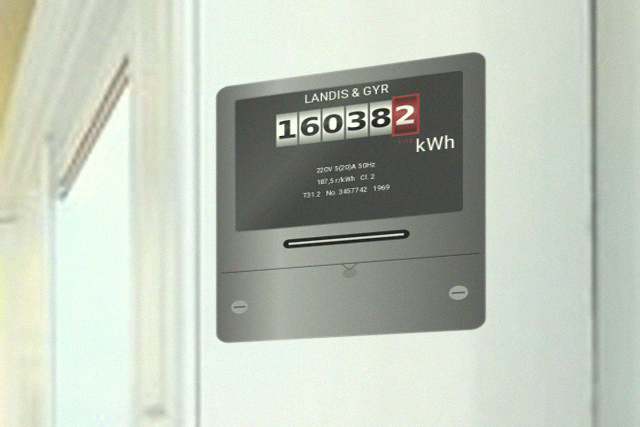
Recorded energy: 16038.2 kWh
